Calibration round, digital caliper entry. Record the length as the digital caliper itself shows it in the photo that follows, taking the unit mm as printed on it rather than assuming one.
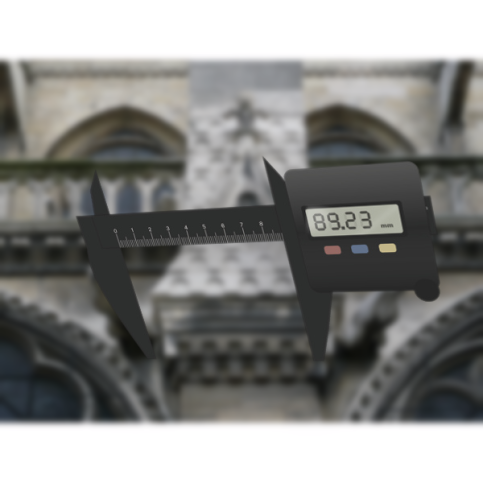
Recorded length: 89.23 mm
